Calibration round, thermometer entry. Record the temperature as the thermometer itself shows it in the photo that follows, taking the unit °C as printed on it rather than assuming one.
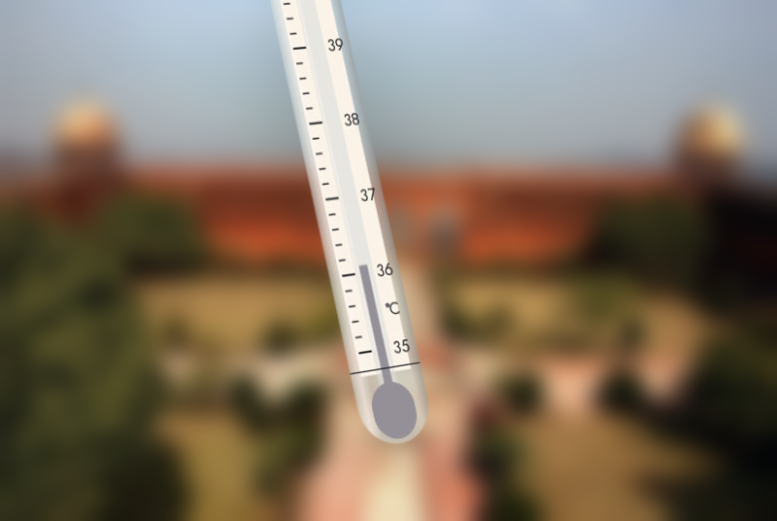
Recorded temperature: 36.1 °C
